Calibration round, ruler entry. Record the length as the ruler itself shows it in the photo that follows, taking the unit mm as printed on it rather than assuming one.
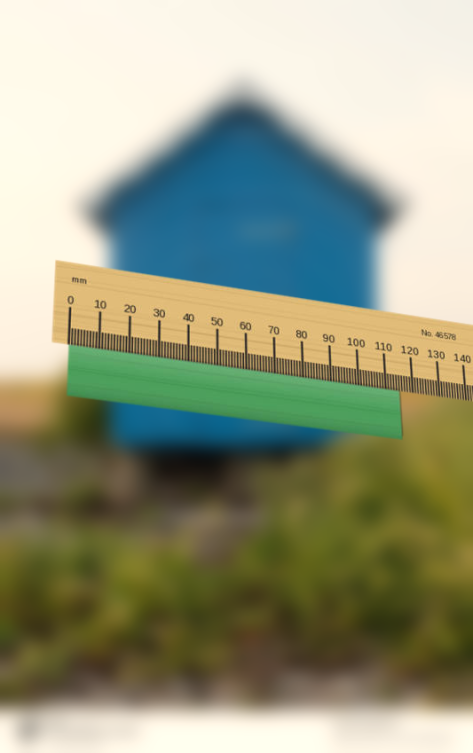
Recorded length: 115 mm
